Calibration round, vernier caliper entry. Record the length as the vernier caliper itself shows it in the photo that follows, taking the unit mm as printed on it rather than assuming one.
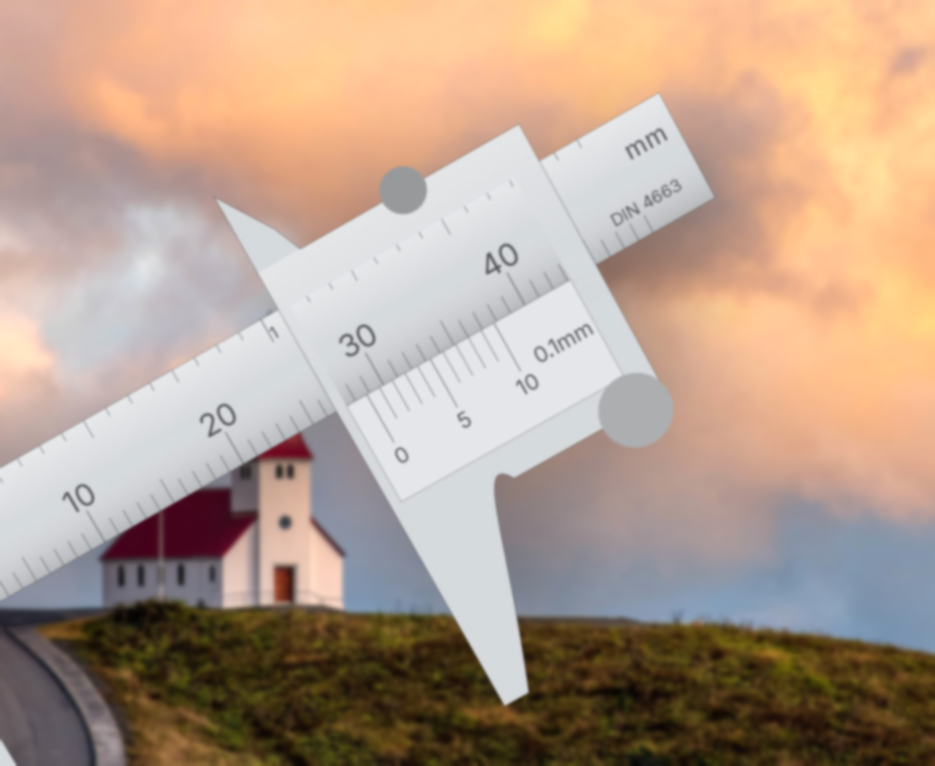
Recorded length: 28.8 mm
